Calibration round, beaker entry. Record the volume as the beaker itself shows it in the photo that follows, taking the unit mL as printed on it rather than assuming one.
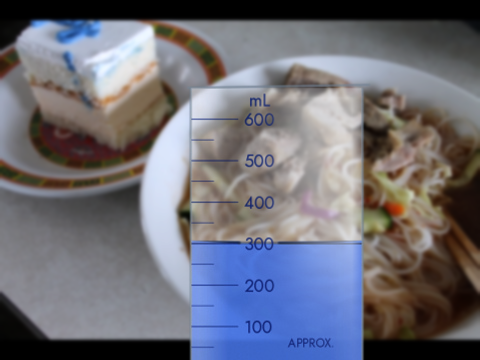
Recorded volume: 300 mL
